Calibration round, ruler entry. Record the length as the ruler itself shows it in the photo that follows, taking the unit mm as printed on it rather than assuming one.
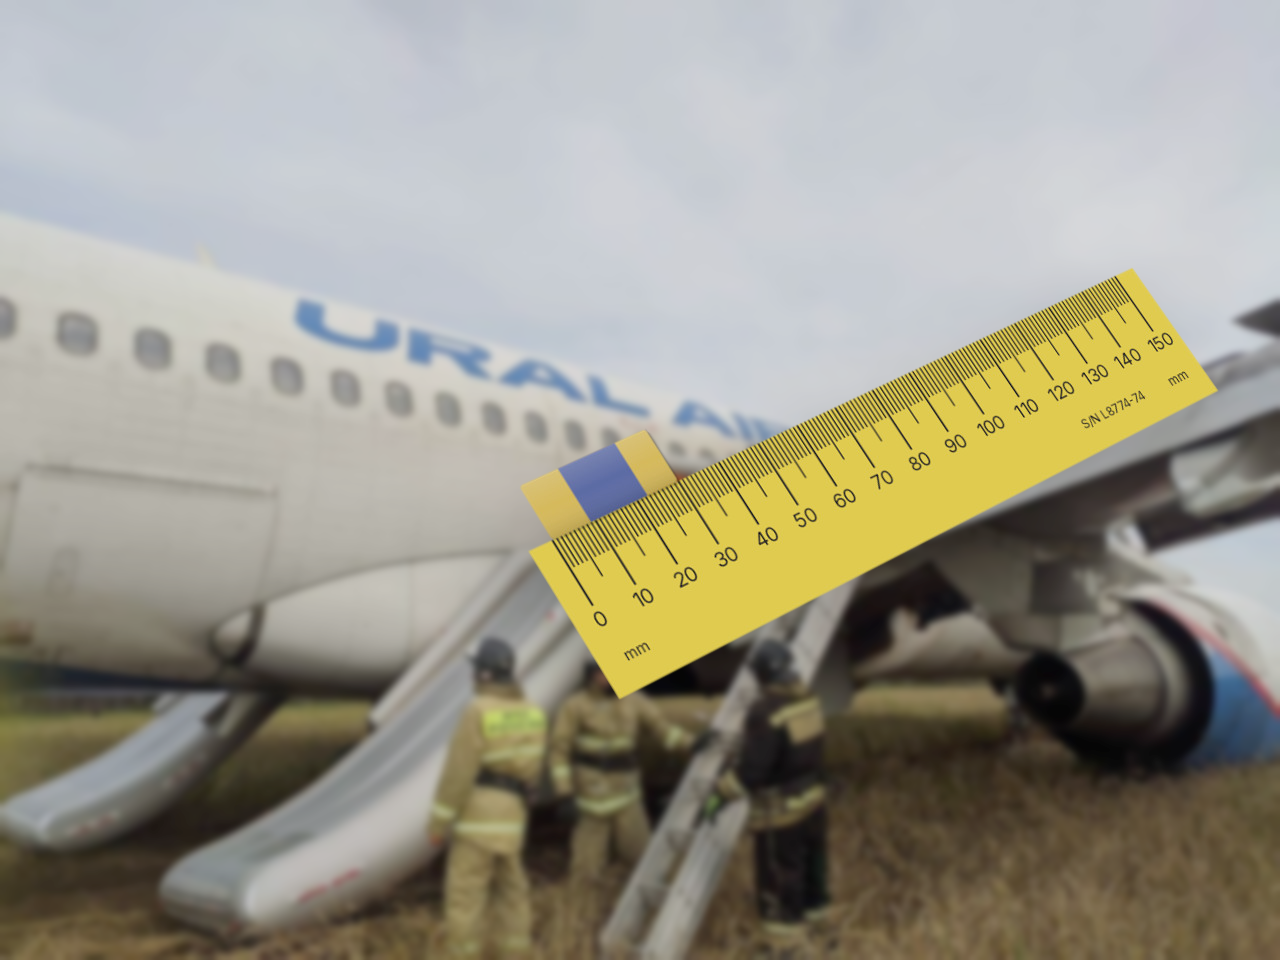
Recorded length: 30 mm
